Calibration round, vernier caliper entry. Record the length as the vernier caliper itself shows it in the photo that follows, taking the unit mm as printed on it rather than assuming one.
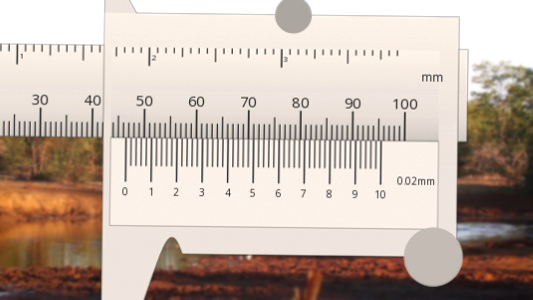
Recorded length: 46.5 mm
